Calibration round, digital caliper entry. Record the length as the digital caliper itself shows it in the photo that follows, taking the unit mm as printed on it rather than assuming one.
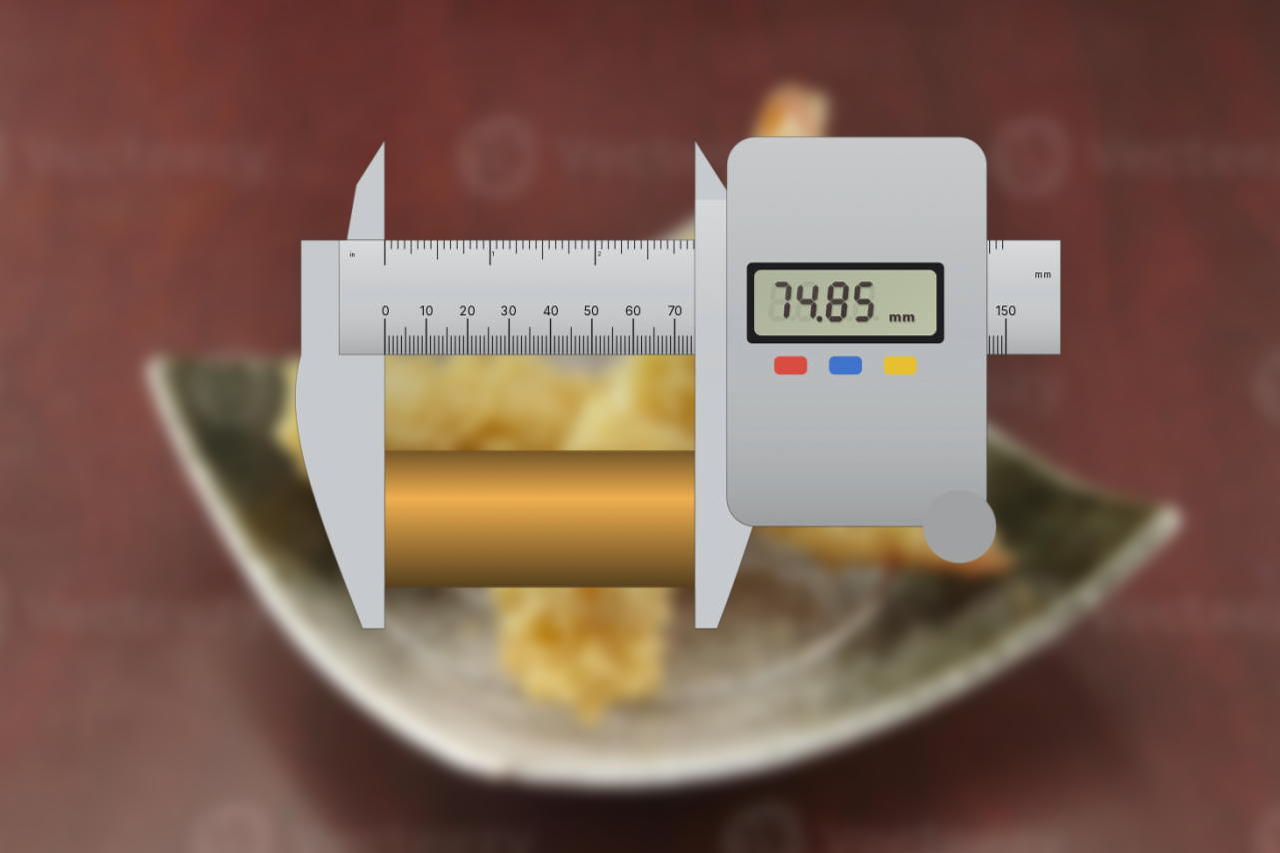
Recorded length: 74.85 mm
